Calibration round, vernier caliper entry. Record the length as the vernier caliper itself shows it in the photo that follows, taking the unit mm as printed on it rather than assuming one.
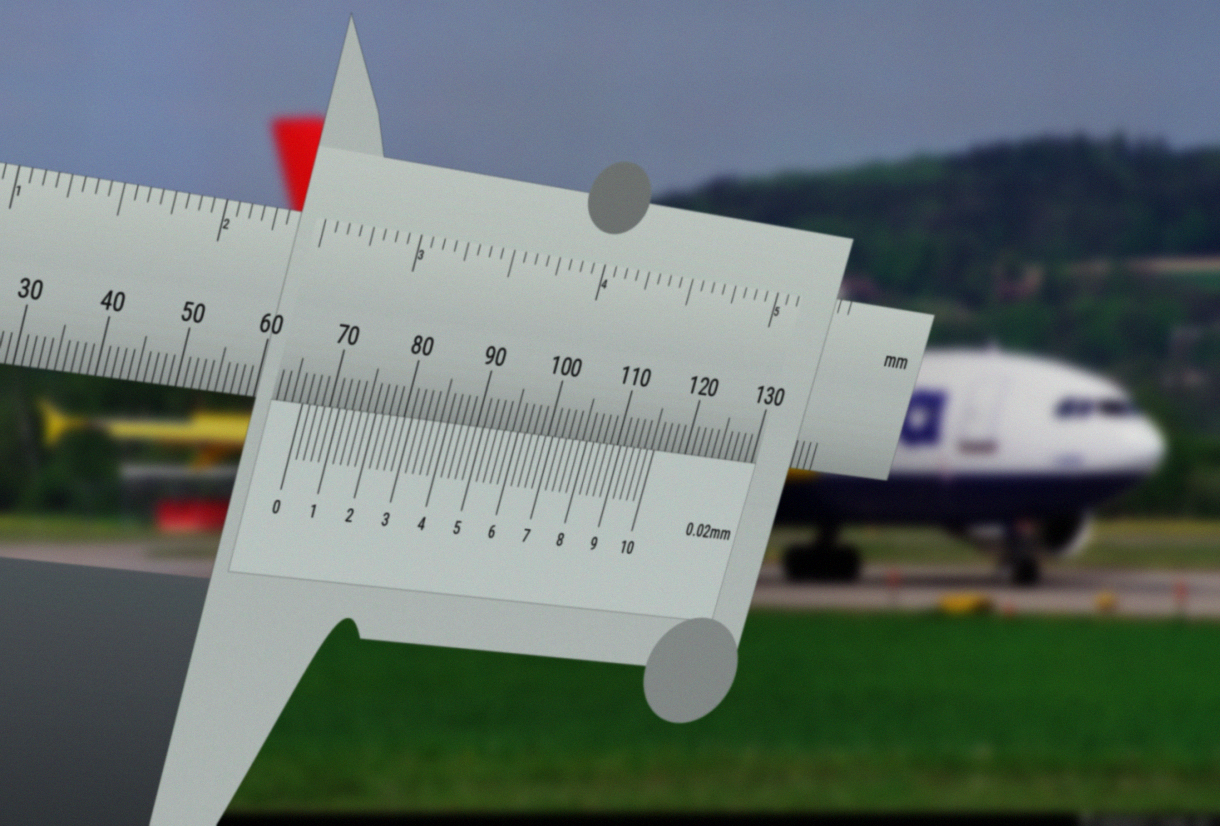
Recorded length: 66.4 mm
